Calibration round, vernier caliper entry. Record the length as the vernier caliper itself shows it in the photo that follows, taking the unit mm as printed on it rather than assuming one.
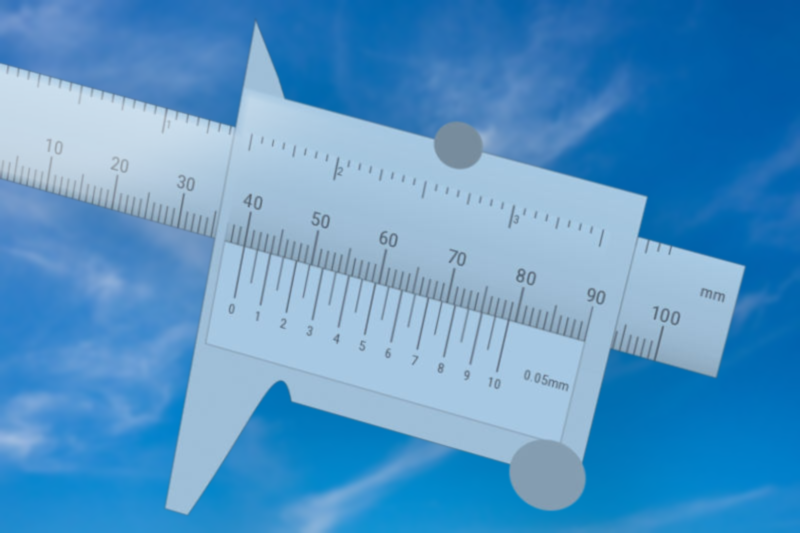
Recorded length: 40.0 mm
